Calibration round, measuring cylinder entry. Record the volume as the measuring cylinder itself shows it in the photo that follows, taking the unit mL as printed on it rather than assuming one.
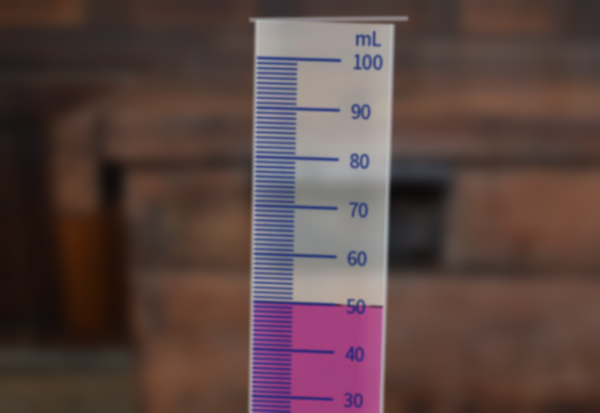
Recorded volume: 50 mL
